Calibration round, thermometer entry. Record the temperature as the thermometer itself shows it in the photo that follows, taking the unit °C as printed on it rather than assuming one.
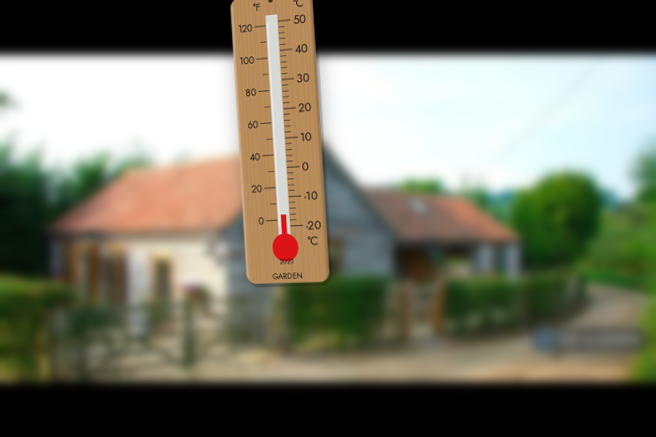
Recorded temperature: -16 °C
